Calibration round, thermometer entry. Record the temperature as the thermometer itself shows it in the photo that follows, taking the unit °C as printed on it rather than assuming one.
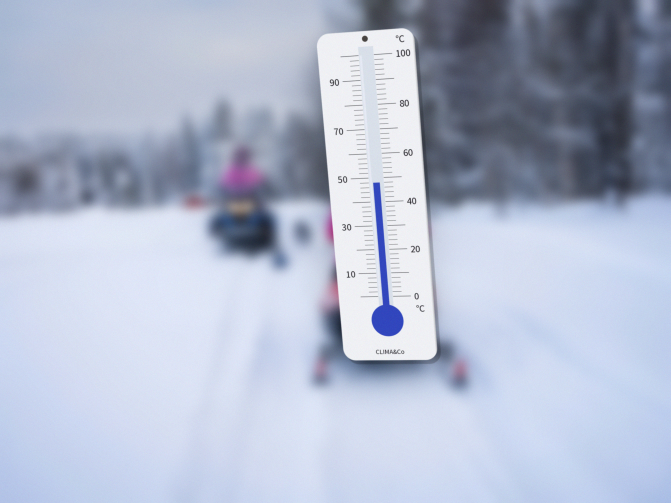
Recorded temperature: 48 °C
